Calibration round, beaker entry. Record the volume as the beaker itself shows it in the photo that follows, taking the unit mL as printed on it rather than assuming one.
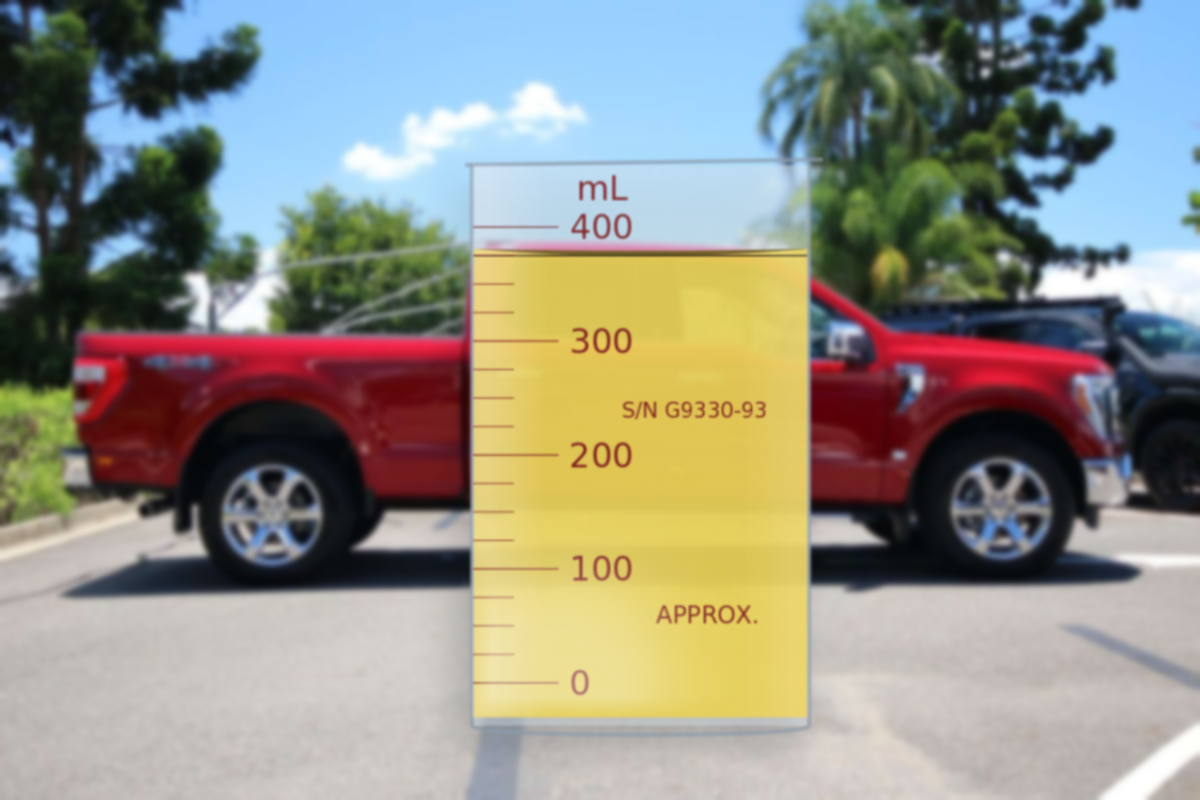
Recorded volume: 375 mL
